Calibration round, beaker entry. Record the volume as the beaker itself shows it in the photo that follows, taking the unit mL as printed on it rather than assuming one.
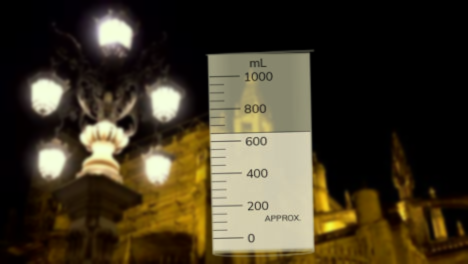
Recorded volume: 650 mL
